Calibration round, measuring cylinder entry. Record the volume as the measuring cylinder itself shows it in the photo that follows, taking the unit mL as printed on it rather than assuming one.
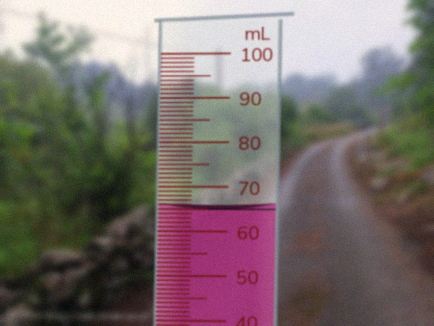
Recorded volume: 65 mL
